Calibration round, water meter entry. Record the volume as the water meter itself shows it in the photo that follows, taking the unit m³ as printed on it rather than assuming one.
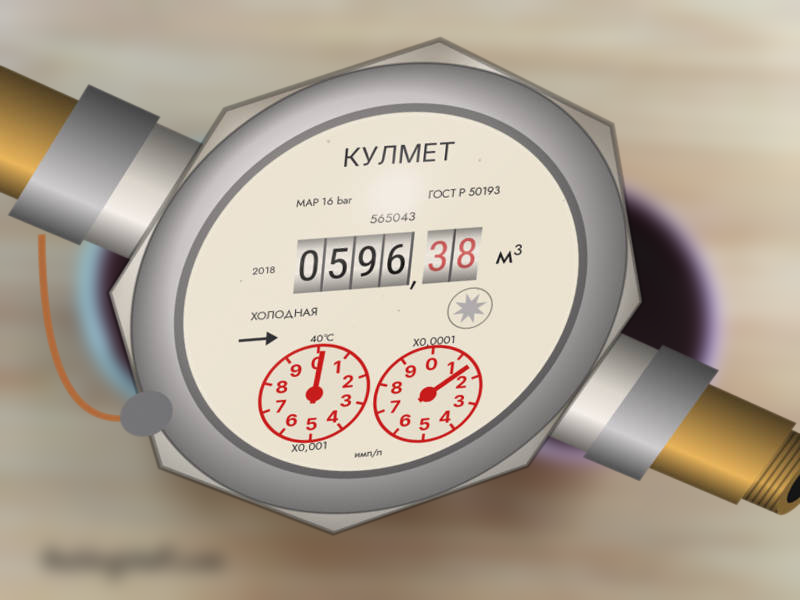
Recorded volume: 596.3801 m³
